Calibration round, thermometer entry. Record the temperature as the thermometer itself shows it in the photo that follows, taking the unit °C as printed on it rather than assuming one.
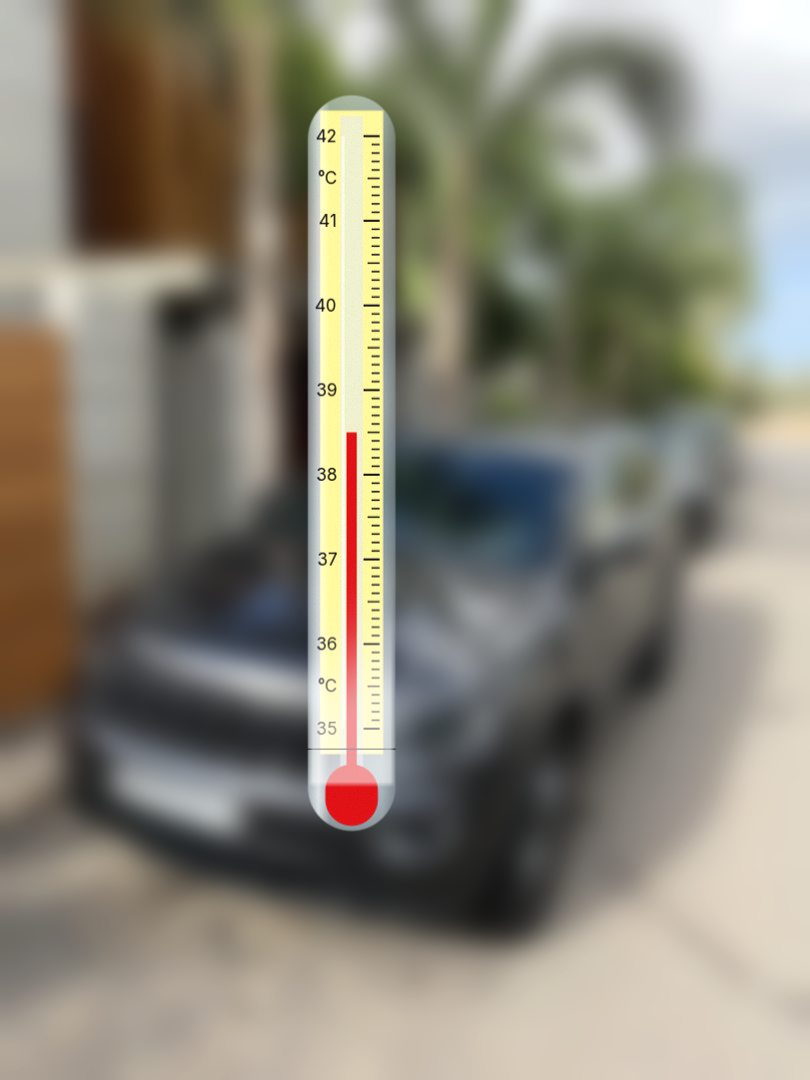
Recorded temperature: 38.5 °C
